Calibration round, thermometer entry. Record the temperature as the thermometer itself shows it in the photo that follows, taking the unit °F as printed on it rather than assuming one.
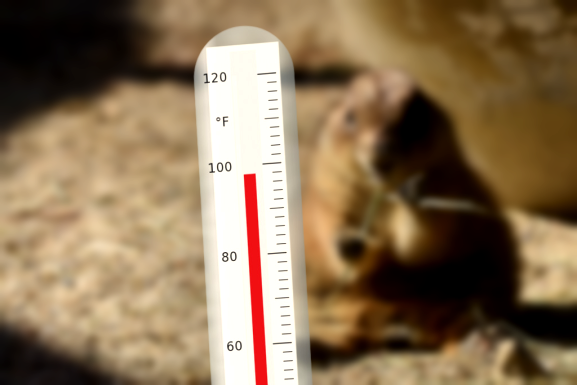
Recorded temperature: 98 °F
